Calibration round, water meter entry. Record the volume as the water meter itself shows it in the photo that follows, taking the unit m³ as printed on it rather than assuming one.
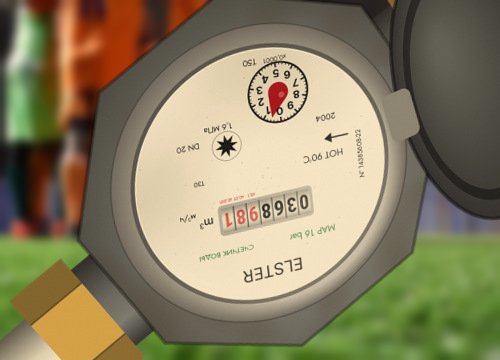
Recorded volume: 368.9810 m³
